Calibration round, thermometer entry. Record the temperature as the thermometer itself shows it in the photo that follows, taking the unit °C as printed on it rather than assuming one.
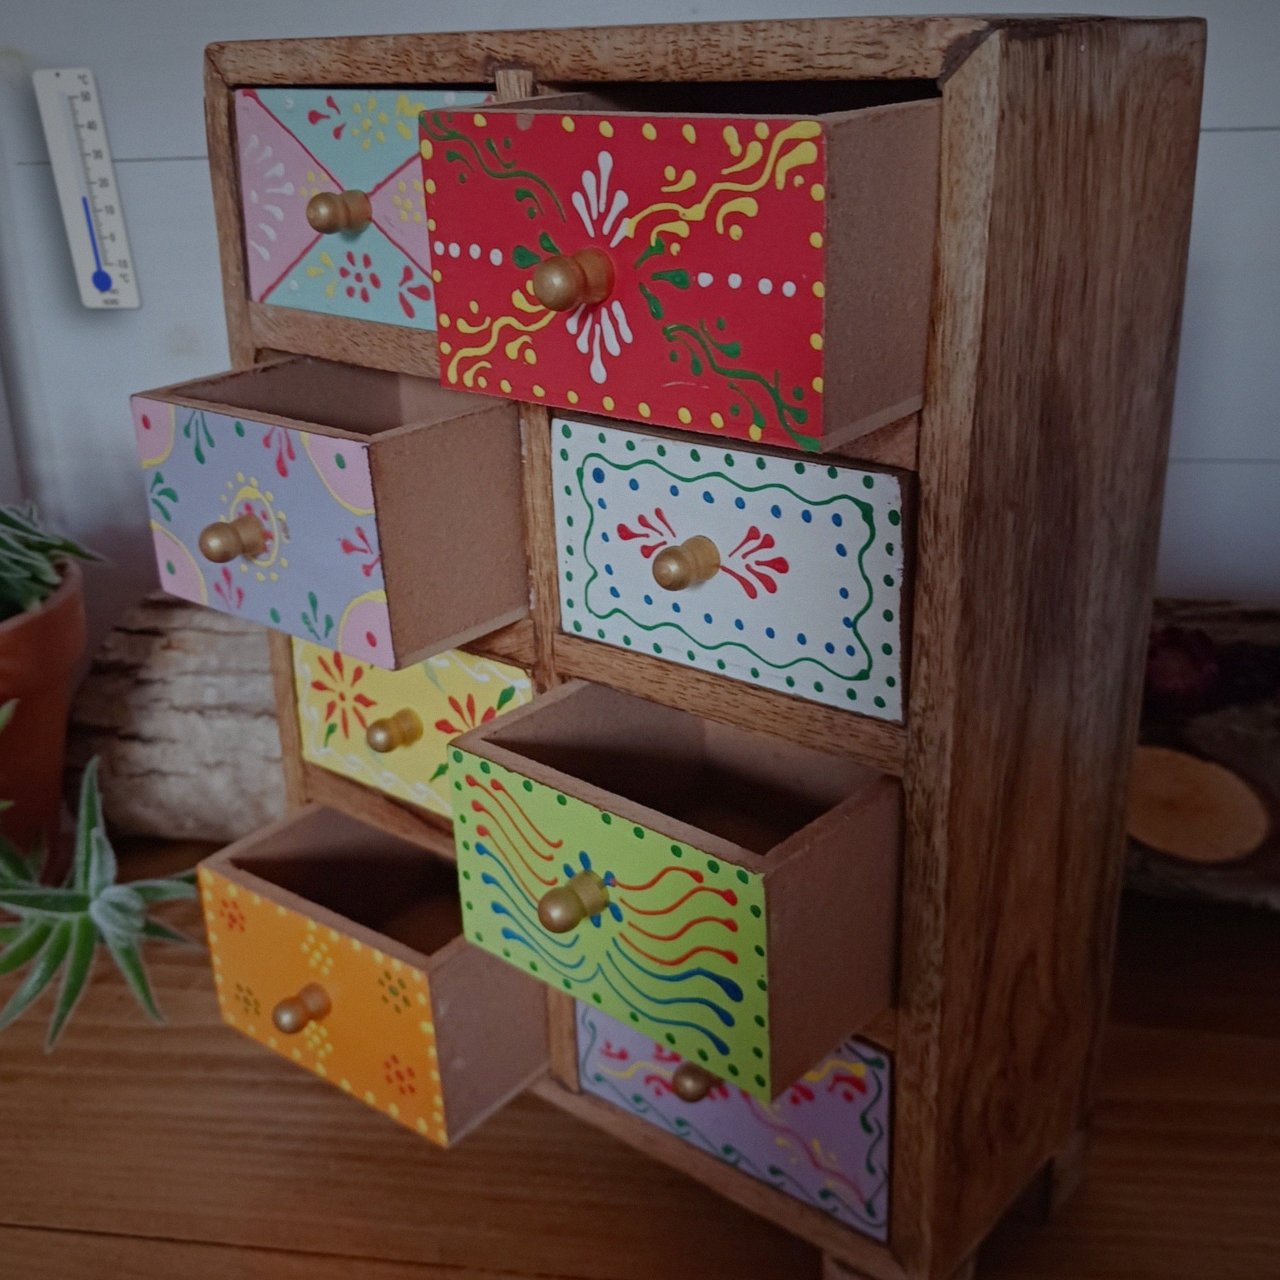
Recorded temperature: 15 °C
